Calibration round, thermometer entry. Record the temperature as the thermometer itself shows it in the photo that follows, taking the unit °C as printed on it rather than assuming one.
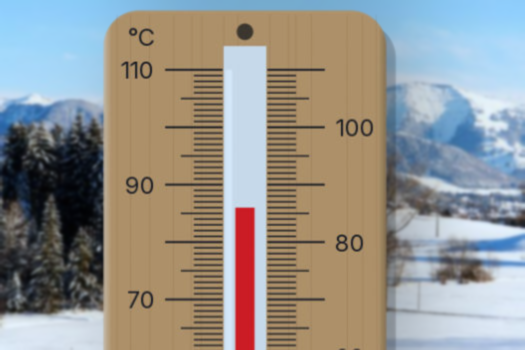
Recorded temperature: 86 °C
